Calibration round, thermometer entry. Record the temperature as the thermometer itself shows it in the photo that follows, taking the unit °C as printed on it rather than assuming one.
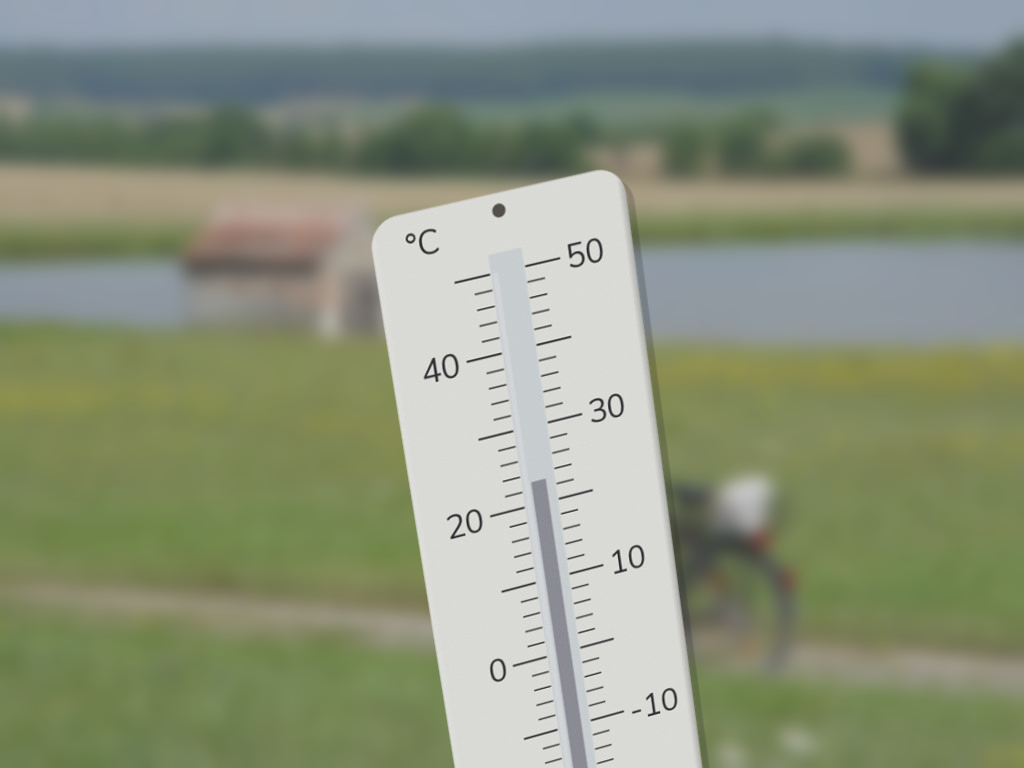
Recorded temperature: 23 °C
